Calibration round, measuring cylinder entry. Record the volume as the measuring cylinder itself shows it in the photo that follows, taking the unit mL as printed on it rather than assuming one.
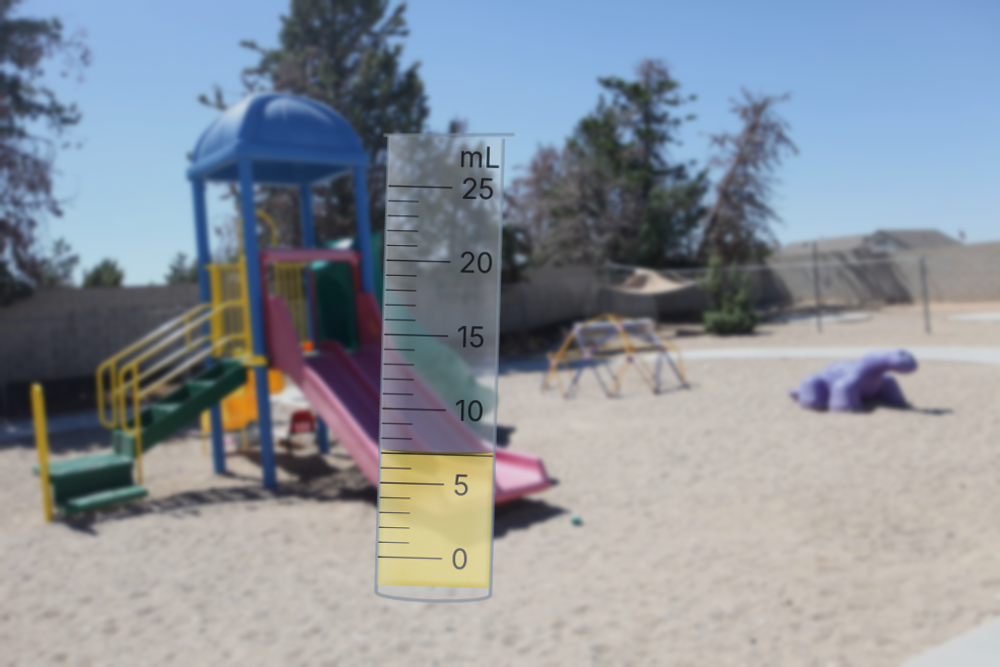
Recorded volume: 7 mL
